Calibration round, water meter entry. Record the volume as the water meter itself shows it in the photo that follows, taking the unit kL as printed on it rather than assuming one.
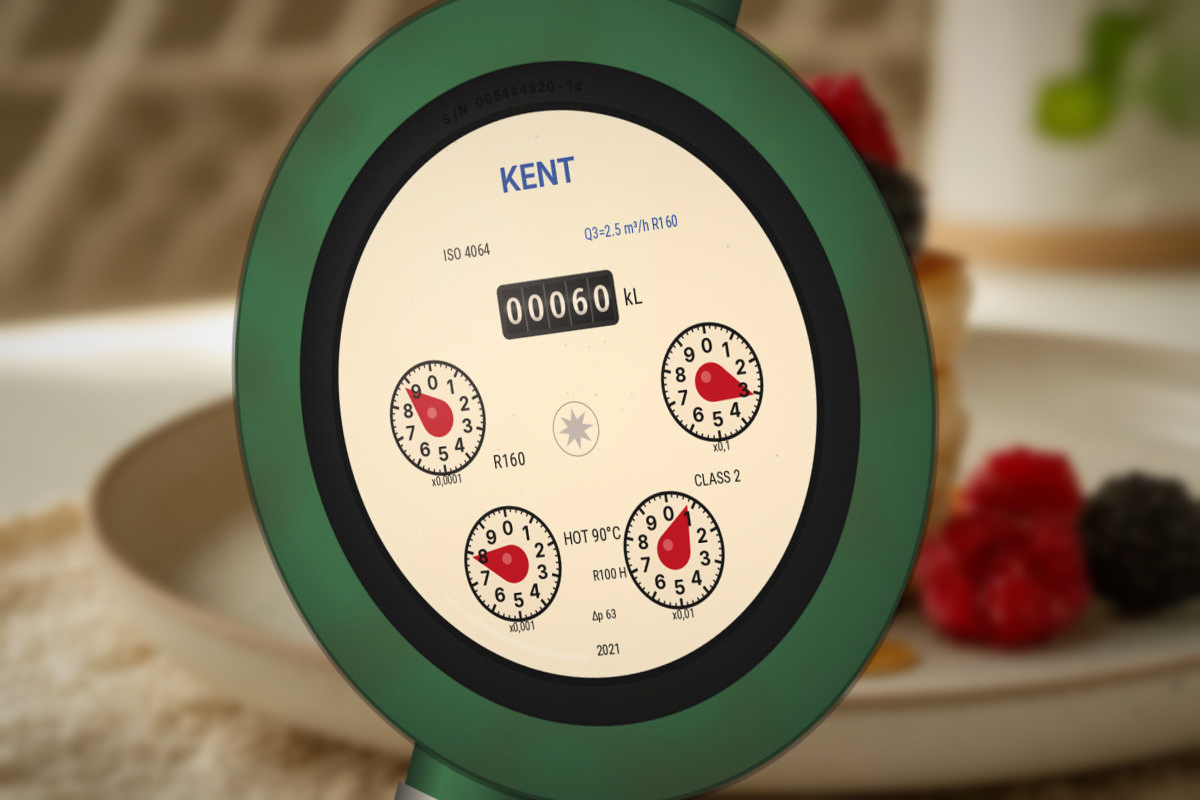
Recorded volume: 60.3078 kL
